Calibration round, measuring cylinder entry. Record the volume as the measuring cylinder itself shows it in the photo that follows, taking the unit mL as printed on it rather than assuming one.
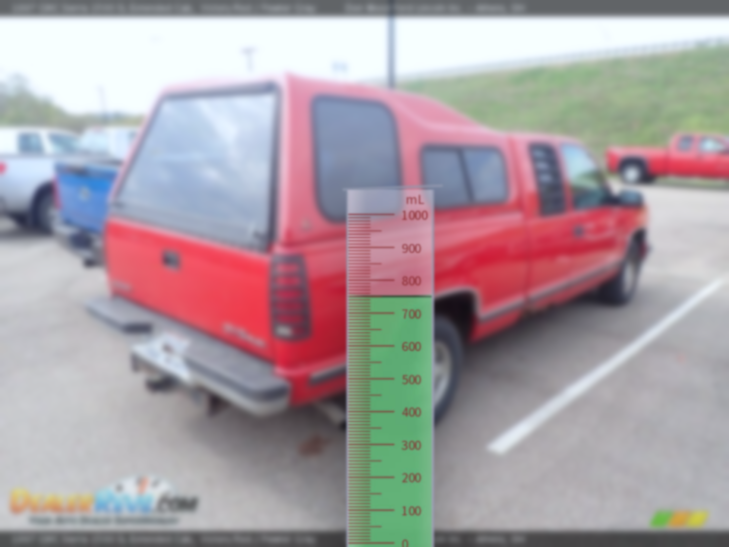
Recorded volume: 750 mL
